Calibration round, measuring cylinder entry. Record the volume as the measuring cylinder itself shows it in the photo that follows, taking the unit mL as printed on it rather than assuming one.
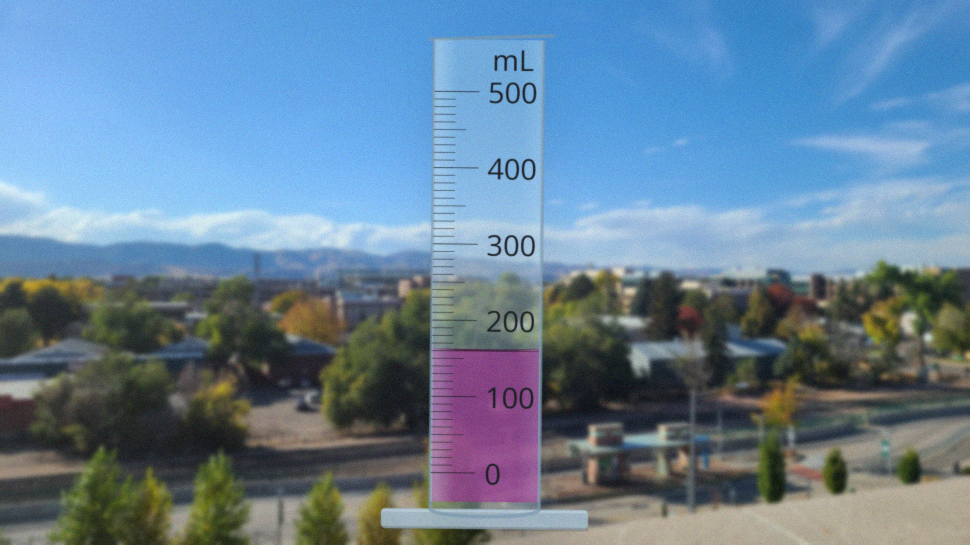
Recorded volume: 160 mL
